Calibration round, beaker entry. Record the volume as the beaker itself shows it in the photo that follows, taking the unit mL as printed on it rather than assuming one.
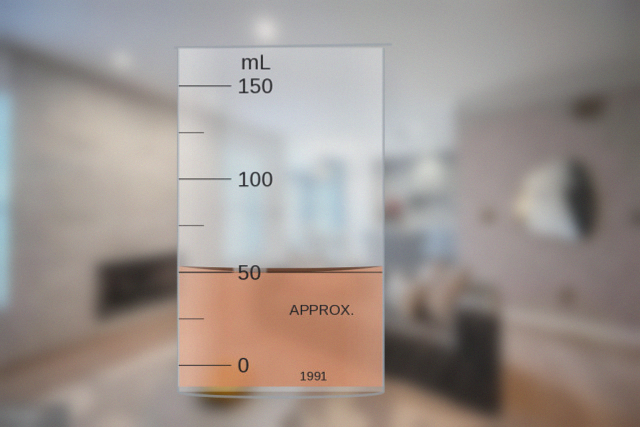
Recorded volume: 50 mL
